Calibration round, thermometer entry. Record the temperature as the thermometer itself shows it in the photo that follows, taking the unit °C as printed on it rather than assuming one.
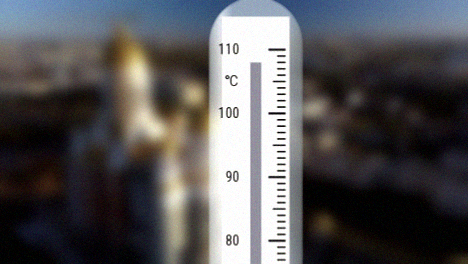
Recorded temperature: 108 °C
